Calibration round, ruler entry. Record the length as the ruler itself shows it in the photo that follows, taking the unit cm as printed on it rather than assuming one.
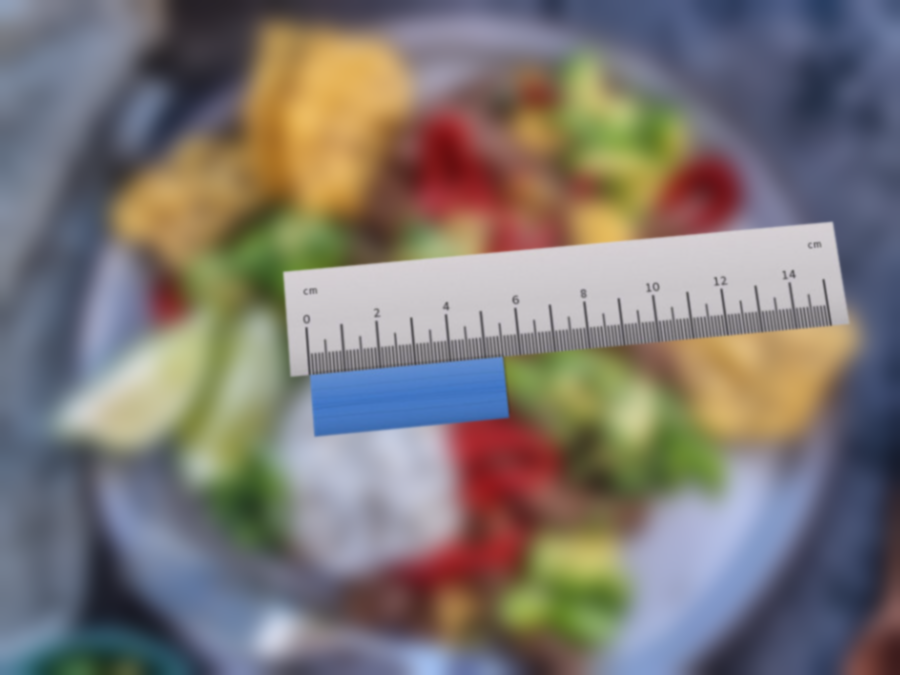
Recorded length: 5.5 cm
